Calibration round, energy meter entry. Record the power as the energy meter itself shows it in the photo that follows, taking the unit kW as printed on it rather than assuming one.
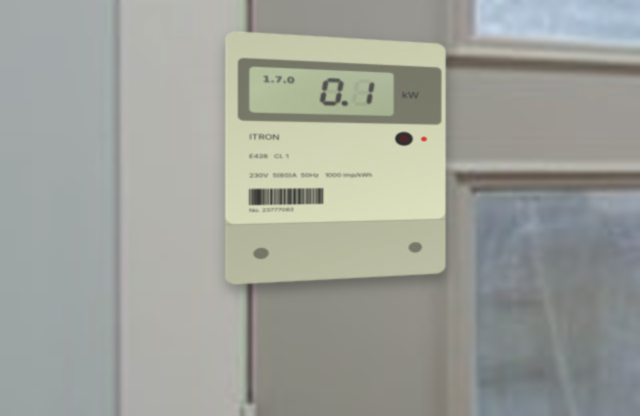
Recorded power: 0.1 kW
